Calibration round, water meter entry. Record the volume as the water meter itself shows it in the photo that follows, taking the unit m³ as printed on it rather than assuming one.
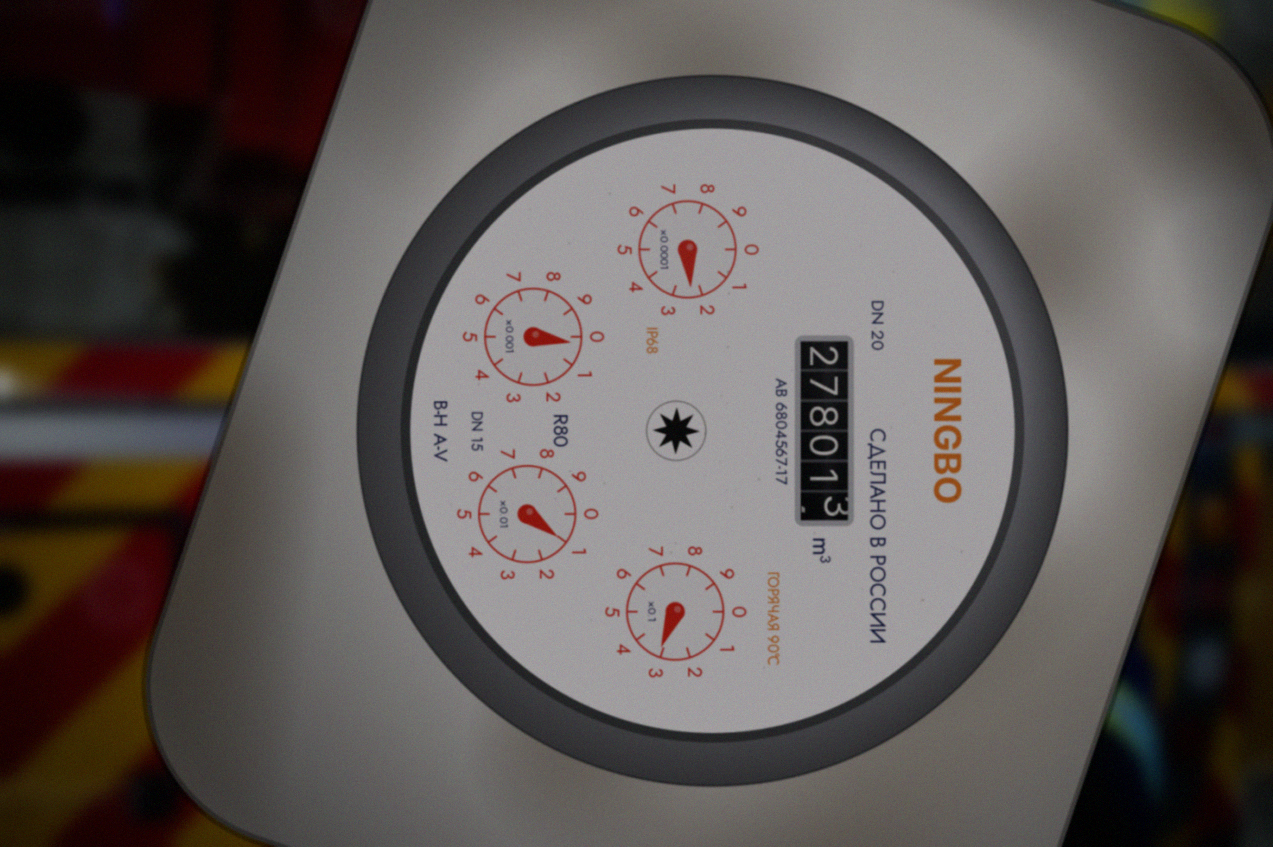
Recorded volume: 278013.3102 m³
